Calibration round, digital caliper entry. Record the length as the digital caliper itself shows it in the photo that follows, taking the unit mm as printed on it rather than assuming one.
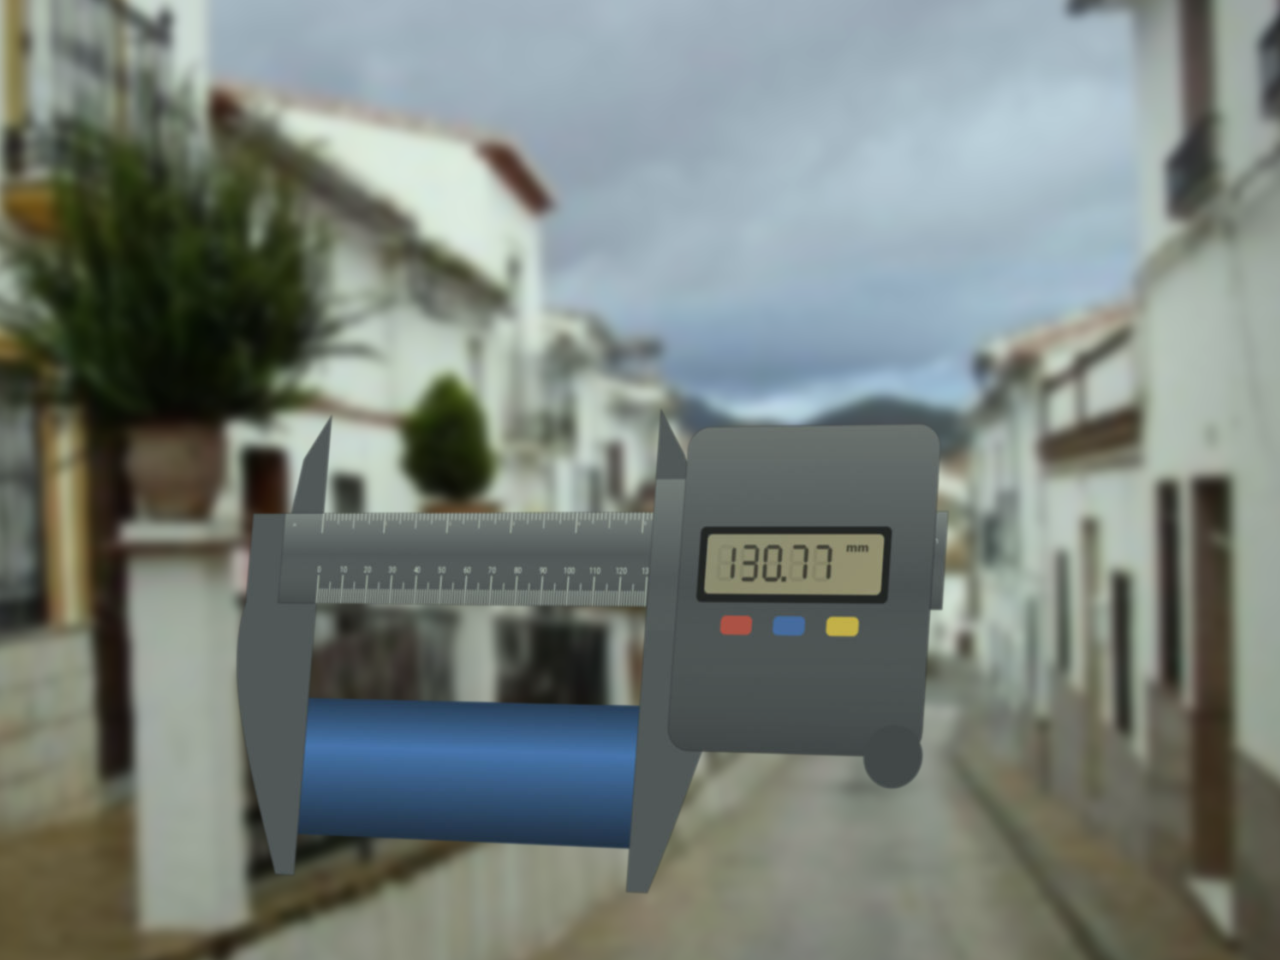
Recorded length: 130.77 mm
